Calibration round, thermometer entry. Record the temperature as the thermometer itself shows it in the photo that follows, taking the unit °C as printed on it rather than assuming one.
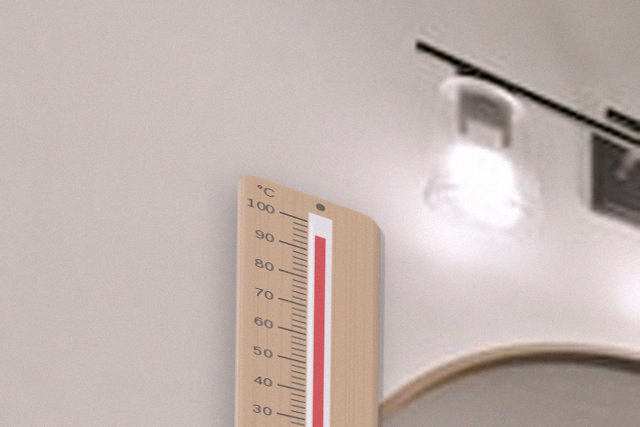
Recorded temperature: 96 °C
